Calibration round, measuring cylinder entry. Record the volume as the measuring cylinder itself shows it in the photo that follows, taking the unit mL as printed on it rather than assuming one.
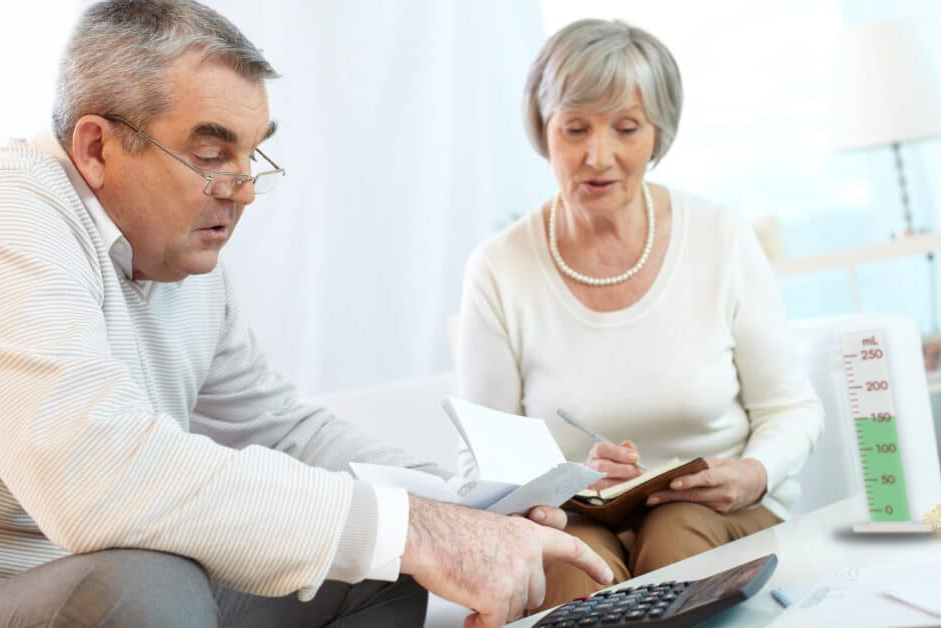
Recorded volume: 150 mL
